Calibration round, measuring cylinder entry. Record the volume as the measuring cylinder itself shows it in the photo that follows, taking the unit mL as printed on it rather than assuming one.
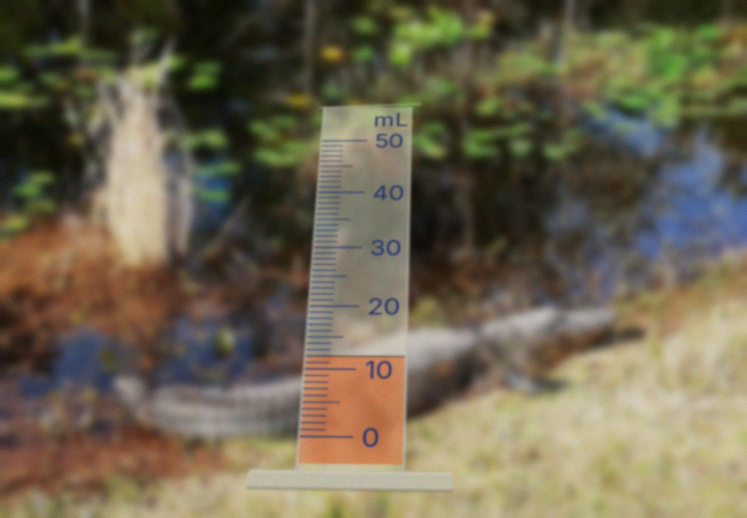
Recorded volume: 12 mL
